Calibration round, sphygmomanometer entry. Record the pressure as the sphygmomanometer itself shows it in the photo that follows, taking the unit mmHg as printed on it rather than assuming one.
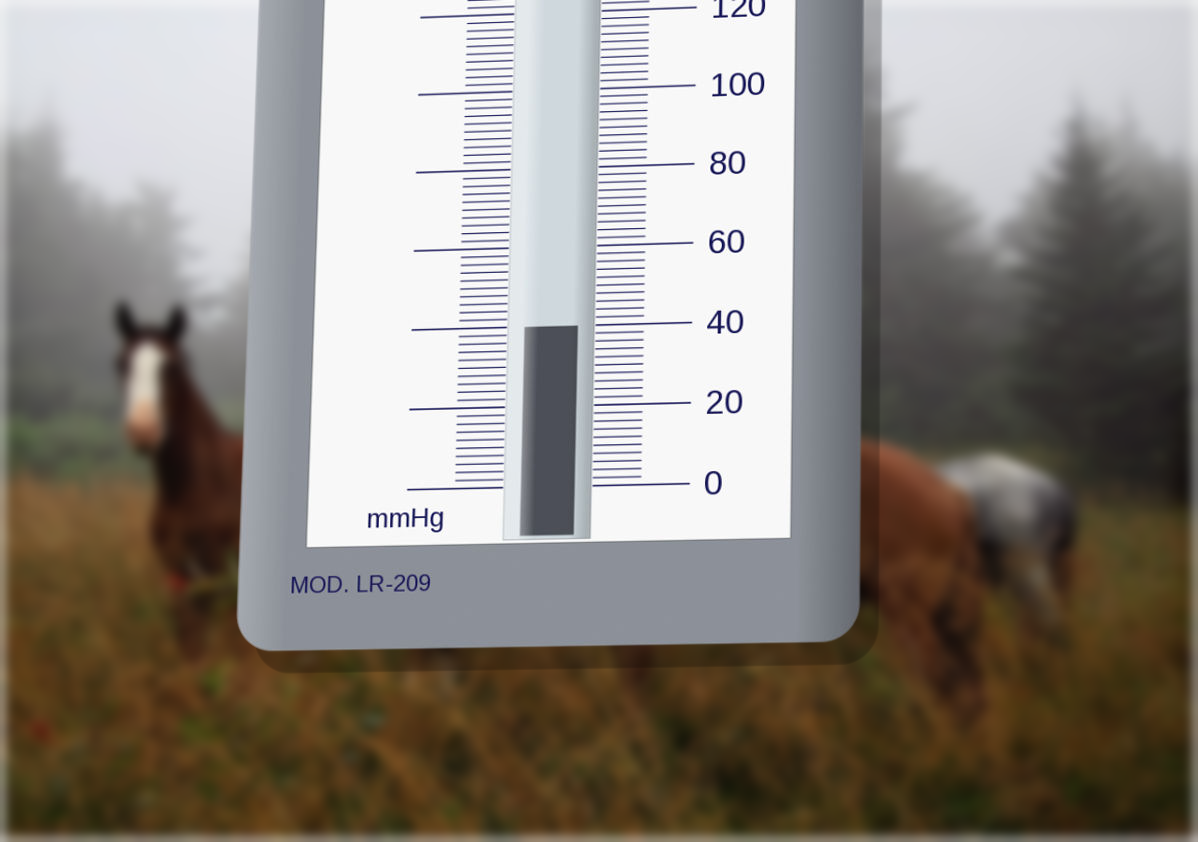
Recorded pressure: 40 mmHg
